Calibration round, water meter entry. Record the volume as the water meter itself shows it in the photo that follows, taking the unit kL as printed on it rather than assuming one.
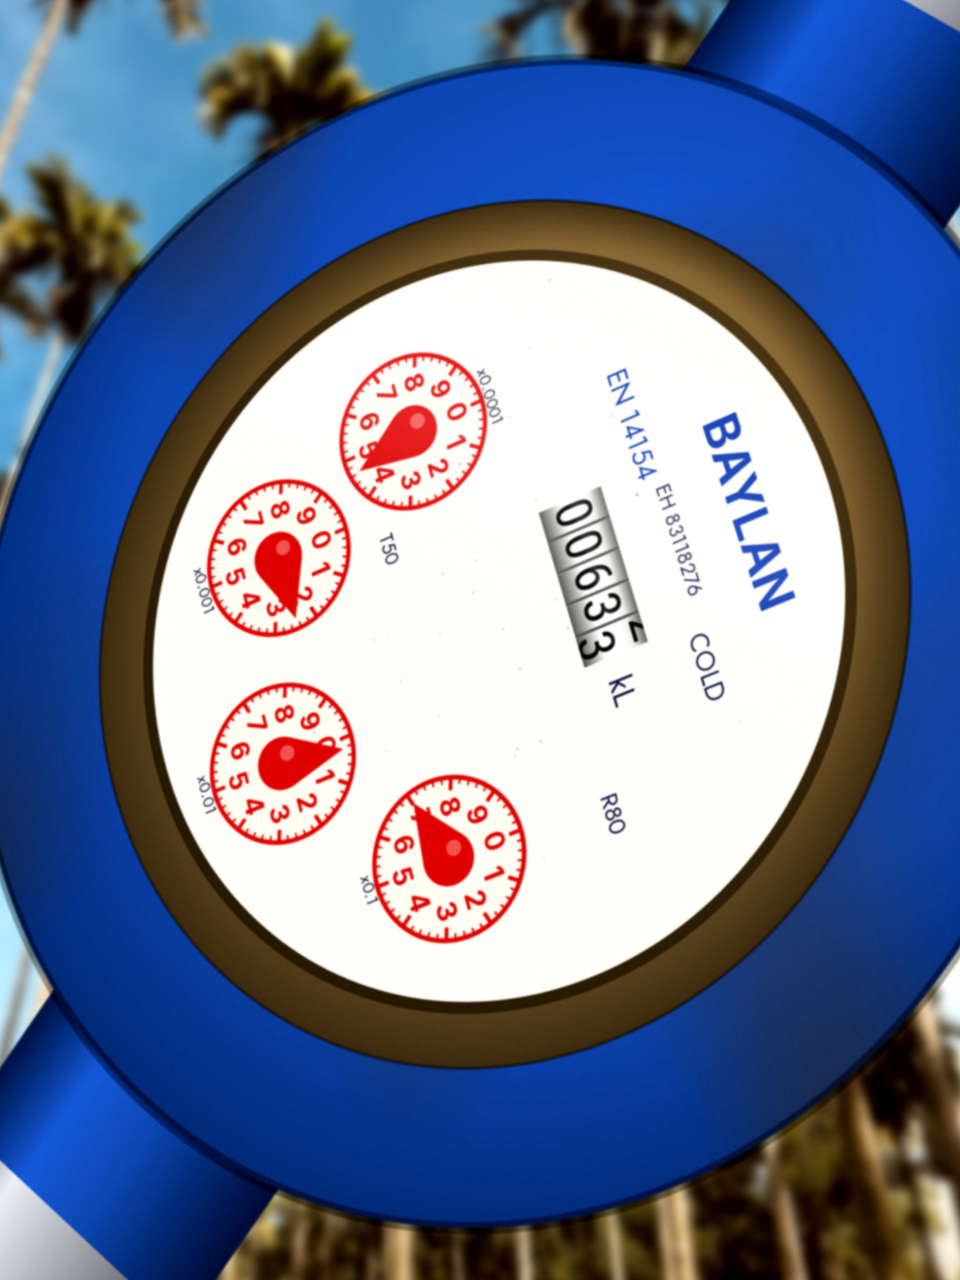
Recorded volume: 632.7024 kL
